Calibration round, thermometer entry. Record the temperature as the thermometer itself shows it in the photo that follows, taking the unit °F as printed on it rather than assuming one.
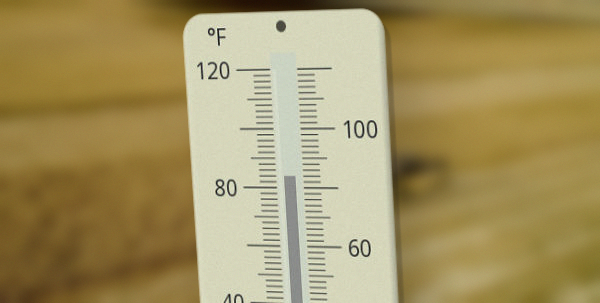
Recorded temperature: 84 °F
